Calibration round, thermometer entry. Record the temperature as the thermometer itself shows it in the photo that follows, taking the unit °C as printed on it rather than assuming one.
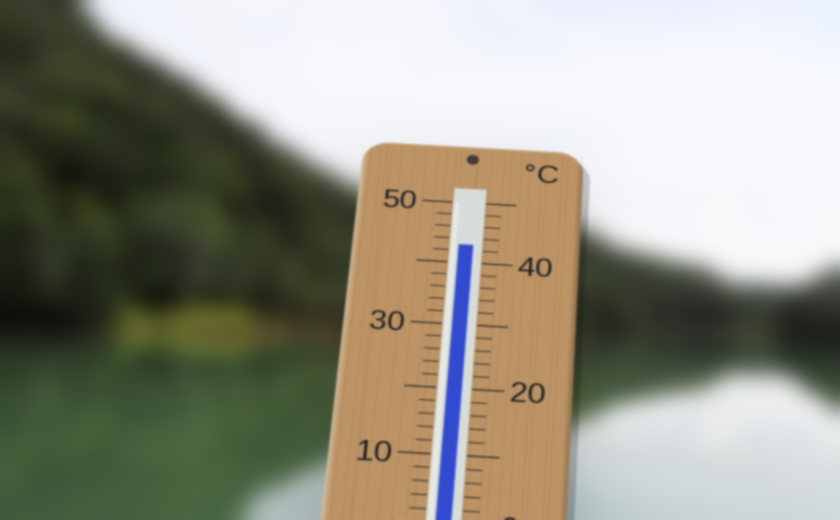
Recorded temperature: 43 °C
